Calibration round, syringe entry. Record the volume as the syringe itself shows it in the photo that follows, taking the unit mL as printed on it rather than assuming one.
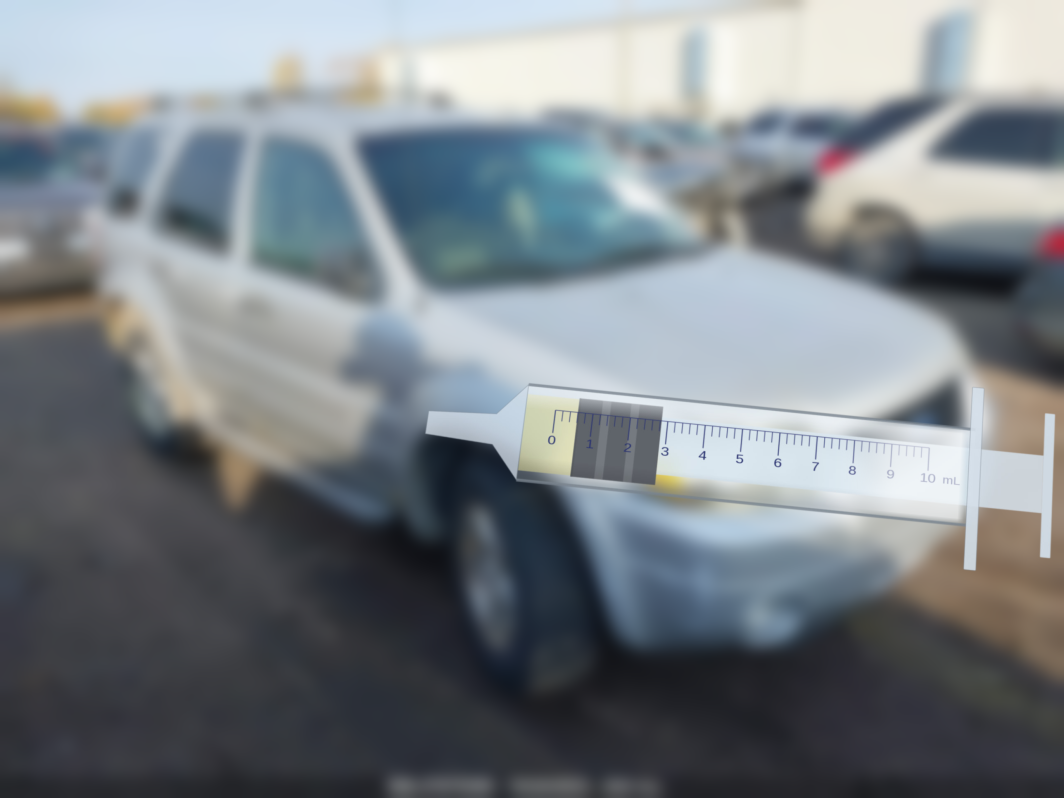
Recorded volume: 0.6 mL
